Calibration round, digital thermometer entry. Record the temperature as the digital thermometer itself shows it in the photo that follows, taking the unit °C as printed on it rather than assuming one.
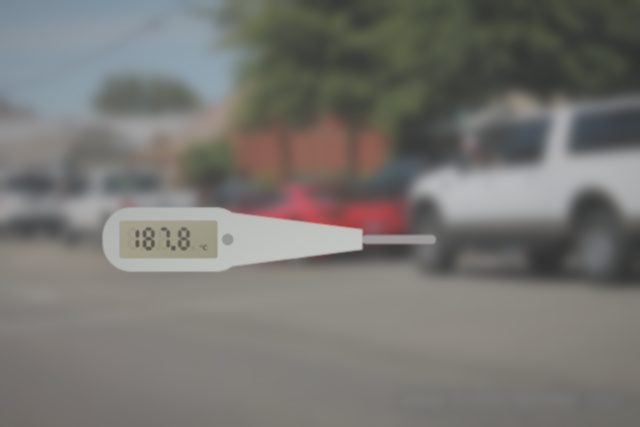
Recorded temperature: 187.8 °C
